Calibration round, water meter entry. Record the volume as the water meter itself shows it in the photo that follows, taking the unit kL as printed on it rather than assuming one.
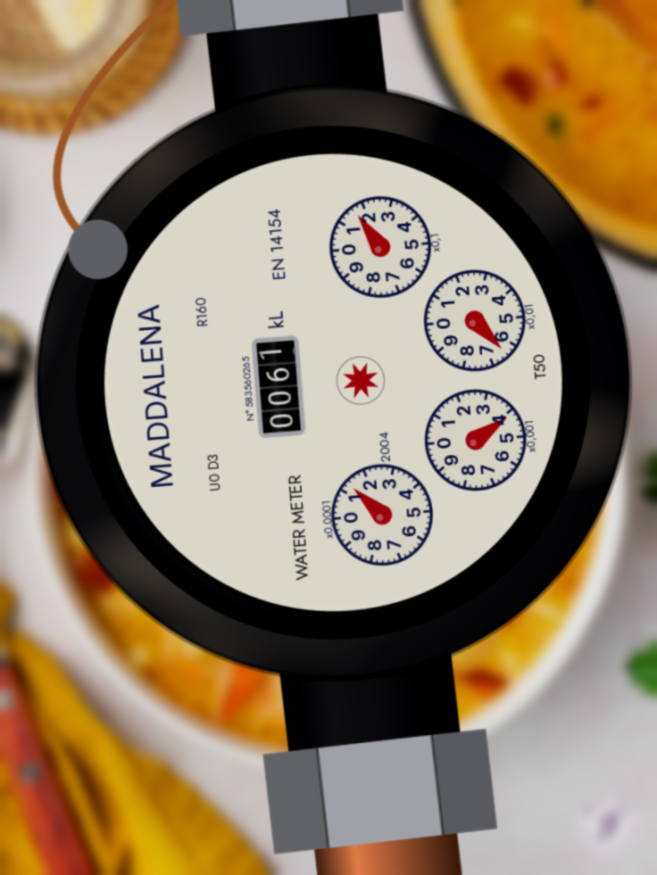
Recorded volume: 61.1641 kL
